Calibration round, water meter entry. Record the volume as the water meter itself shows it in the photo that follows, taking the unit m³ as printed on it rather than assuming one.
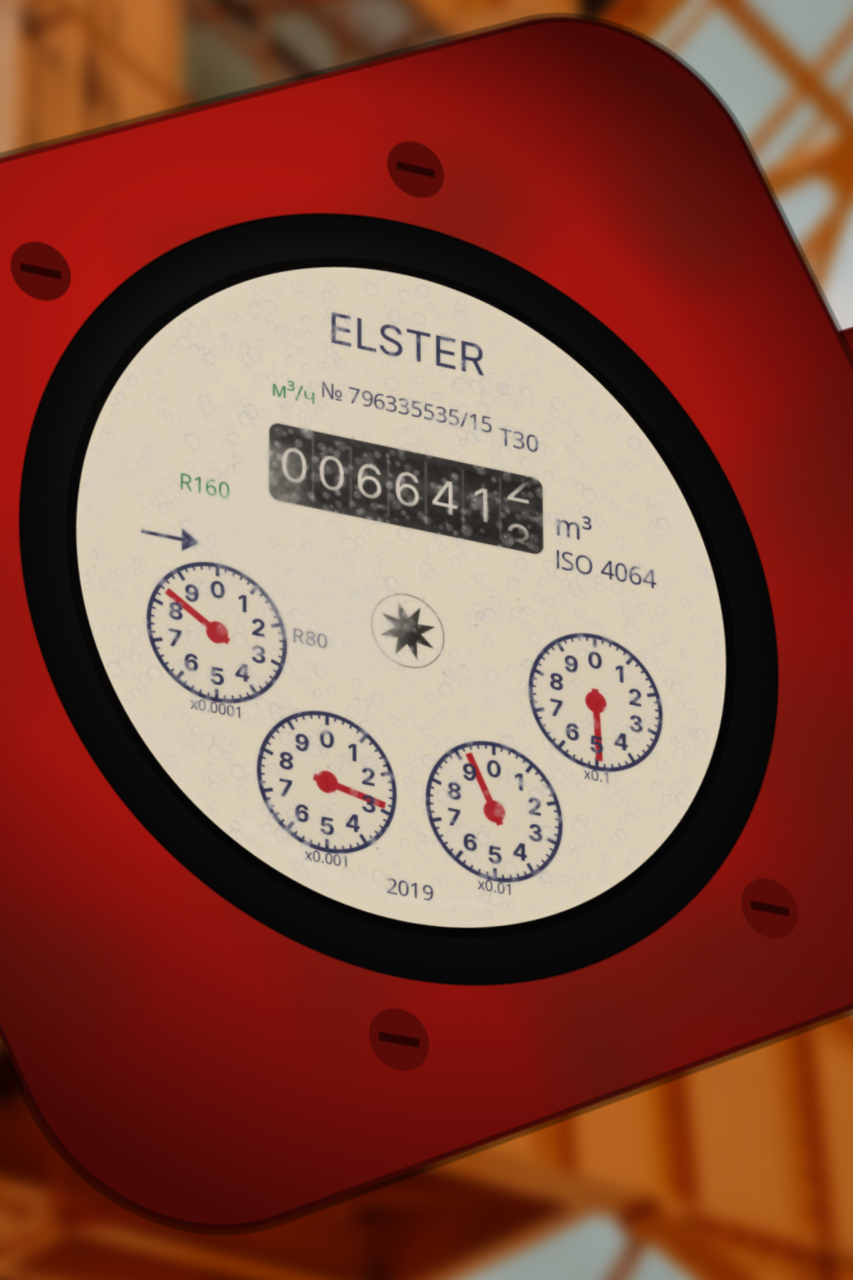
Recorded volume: 66412.4928 m³
